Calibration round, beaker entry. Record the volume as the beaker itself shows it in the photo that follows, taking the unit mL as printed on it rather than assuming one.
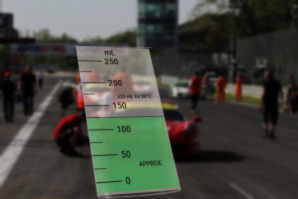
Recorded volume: 125 mL
